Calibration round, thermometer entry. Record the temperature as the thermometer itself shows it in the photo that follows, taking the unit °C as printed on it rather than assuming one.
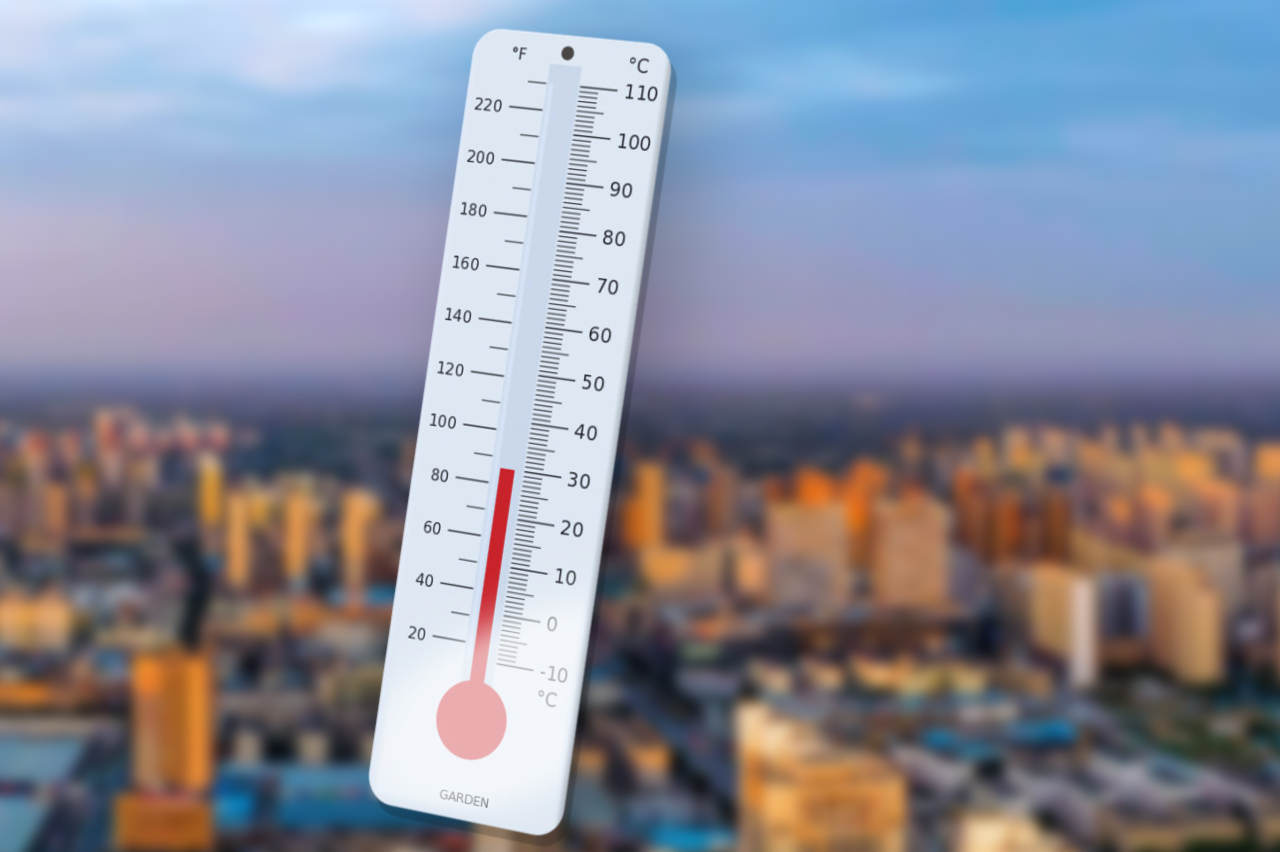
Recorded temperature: 30 °C
